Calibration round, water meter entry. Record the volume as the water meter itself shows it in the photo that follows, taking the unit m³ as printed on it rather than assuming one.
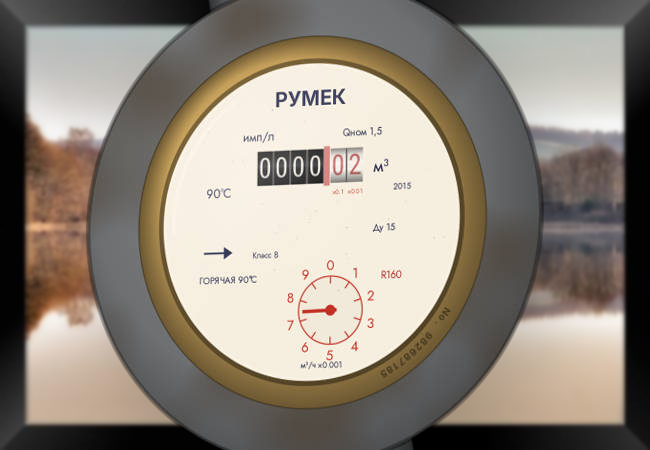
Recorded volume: 0.027 m³
